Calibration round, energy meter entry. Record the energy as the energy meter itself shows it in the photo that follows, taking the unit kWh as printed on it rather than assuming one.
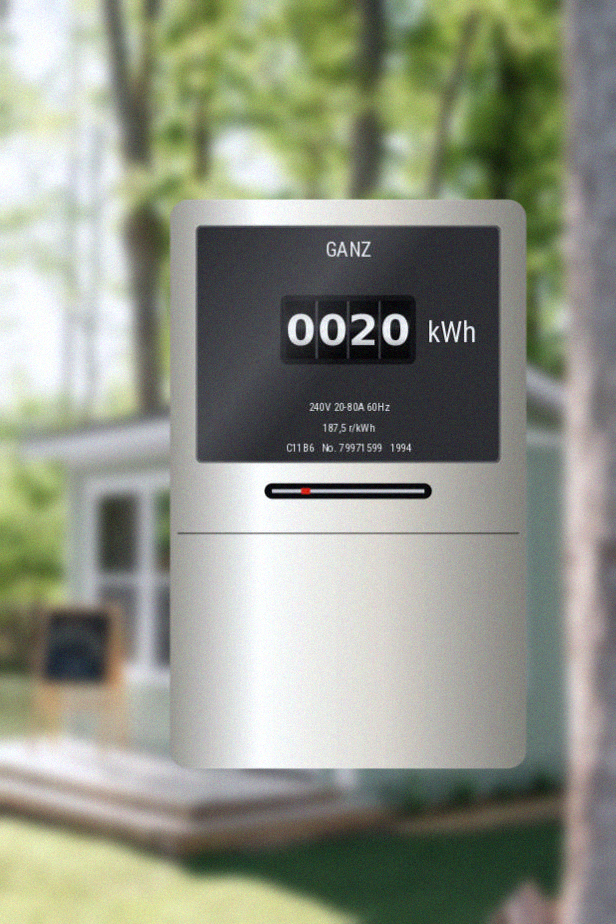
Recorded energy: 20 kWh
